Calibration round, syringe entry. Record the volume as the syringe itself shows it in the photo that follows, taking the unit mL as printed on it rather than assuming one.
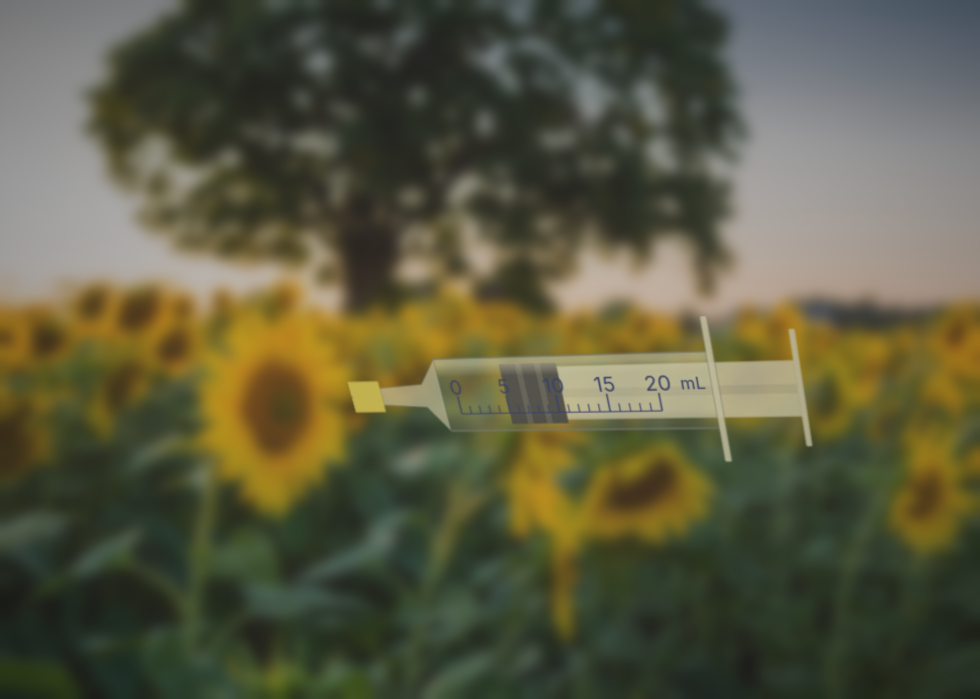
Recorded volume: 5 mL
